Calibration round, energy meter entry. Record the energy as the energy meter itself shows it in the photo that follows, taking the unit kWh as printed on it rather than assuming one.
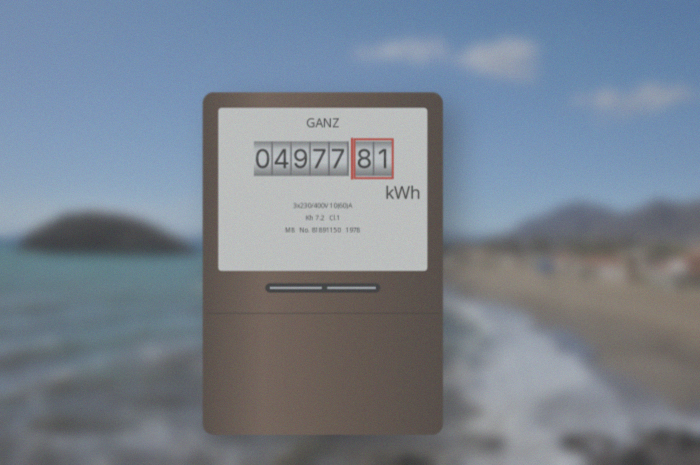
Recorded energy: 4977.81 kWh
